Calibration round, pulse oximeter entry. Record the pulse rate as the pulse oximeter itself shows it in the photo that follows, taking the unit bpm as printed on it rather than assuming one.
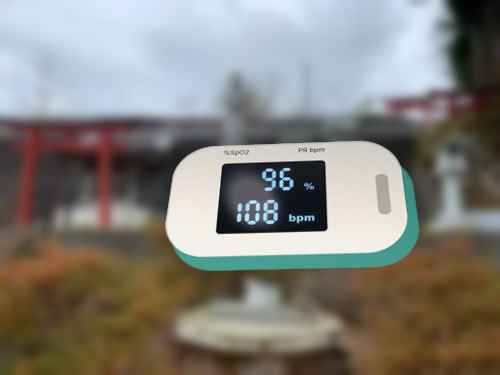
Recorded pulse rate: 108 bpm
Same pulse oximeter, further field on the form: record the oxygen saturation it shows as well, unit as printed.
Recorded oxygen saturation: 96 %
